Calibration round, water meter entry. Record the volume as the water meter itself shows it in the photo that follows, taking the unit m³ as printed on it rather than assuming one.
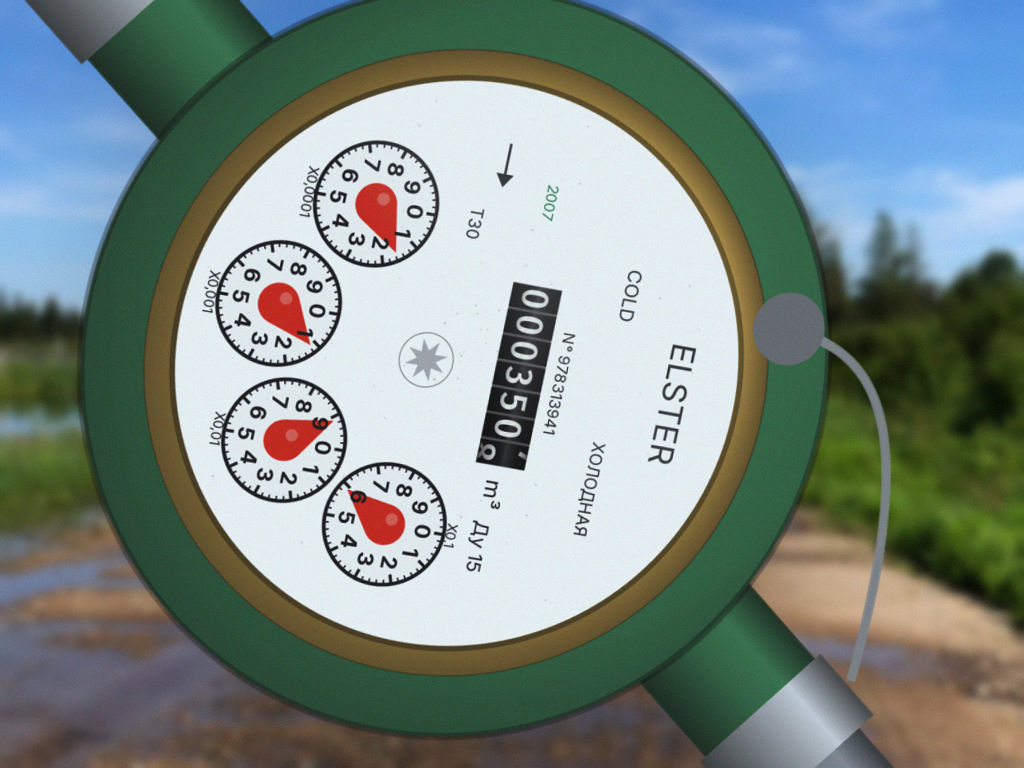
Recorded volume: 3507.5911 m³
